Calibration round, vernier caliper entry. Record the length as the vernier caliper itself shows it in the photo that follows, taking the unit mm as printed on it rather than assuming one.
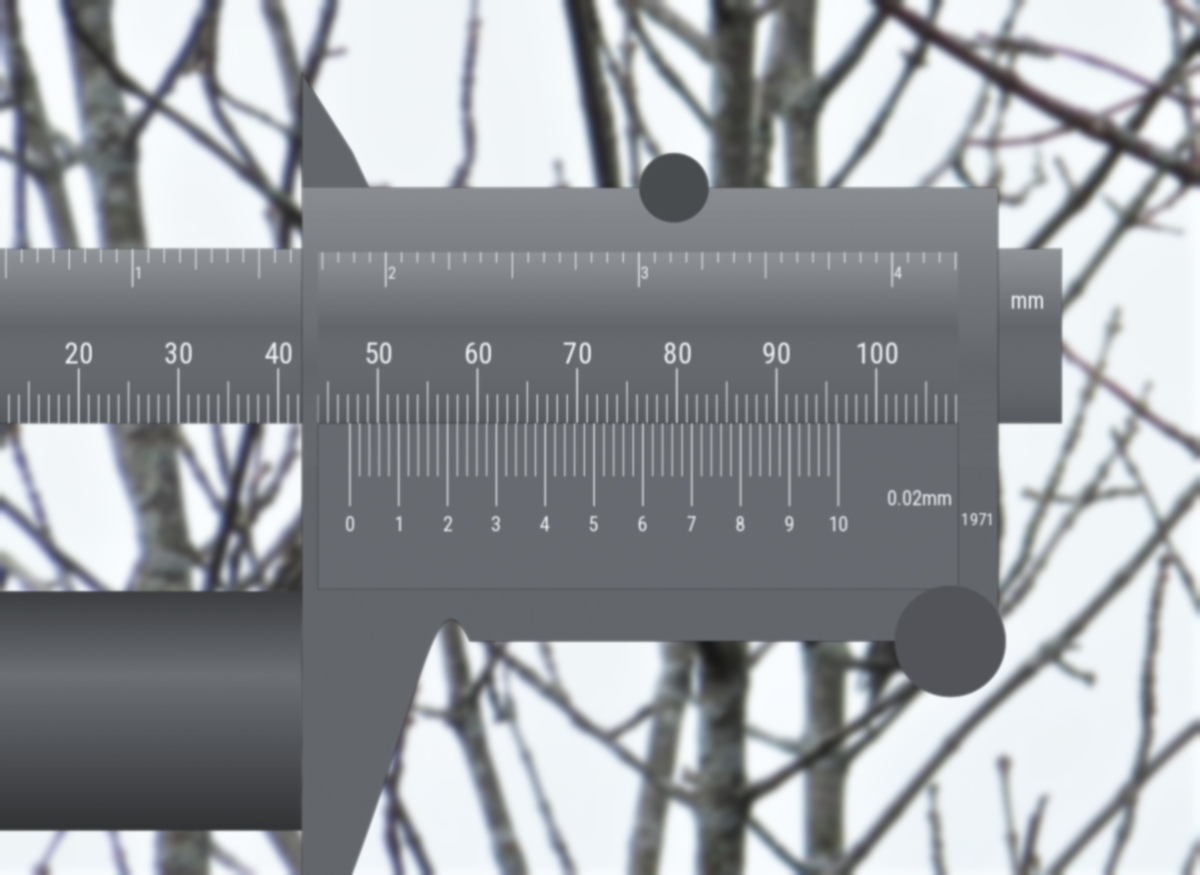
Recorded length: 47.2 mm
